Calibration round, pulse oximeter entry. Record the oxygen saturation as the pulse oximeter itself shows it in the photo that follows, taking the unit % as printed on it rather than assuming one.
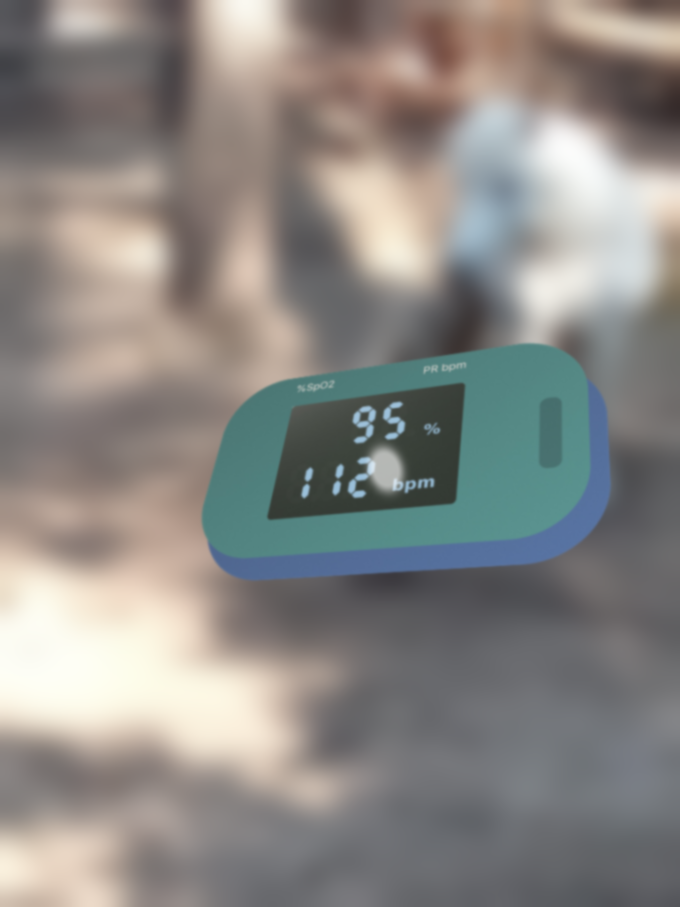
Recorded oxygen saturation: 95 %
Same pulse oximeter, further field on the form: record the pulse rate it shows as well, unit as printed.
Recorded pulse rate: 112 bpm
